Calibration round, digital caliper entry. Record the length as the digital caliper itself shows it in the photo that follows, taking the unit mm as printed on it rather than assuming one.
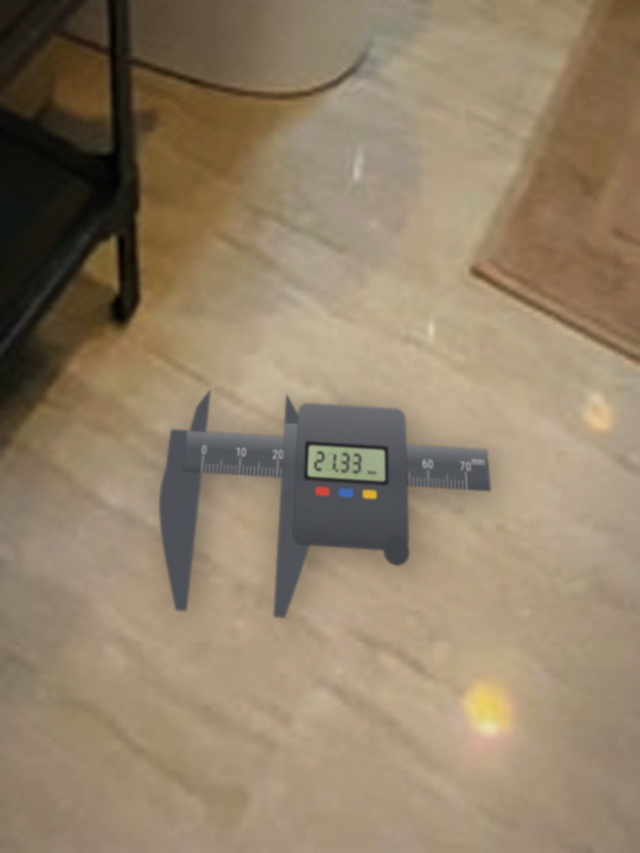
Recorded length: 21.33 mm
